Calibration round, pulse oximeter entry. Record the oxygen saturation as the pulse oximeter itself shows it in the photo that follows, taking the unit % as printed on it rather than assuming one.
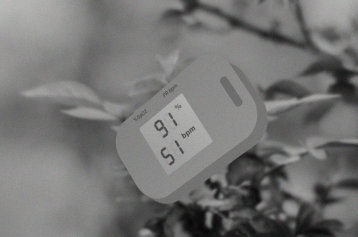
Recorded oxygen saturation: 91 %
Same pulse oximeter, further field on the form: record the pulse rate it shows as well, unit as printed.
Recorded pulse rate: 51 bpm
